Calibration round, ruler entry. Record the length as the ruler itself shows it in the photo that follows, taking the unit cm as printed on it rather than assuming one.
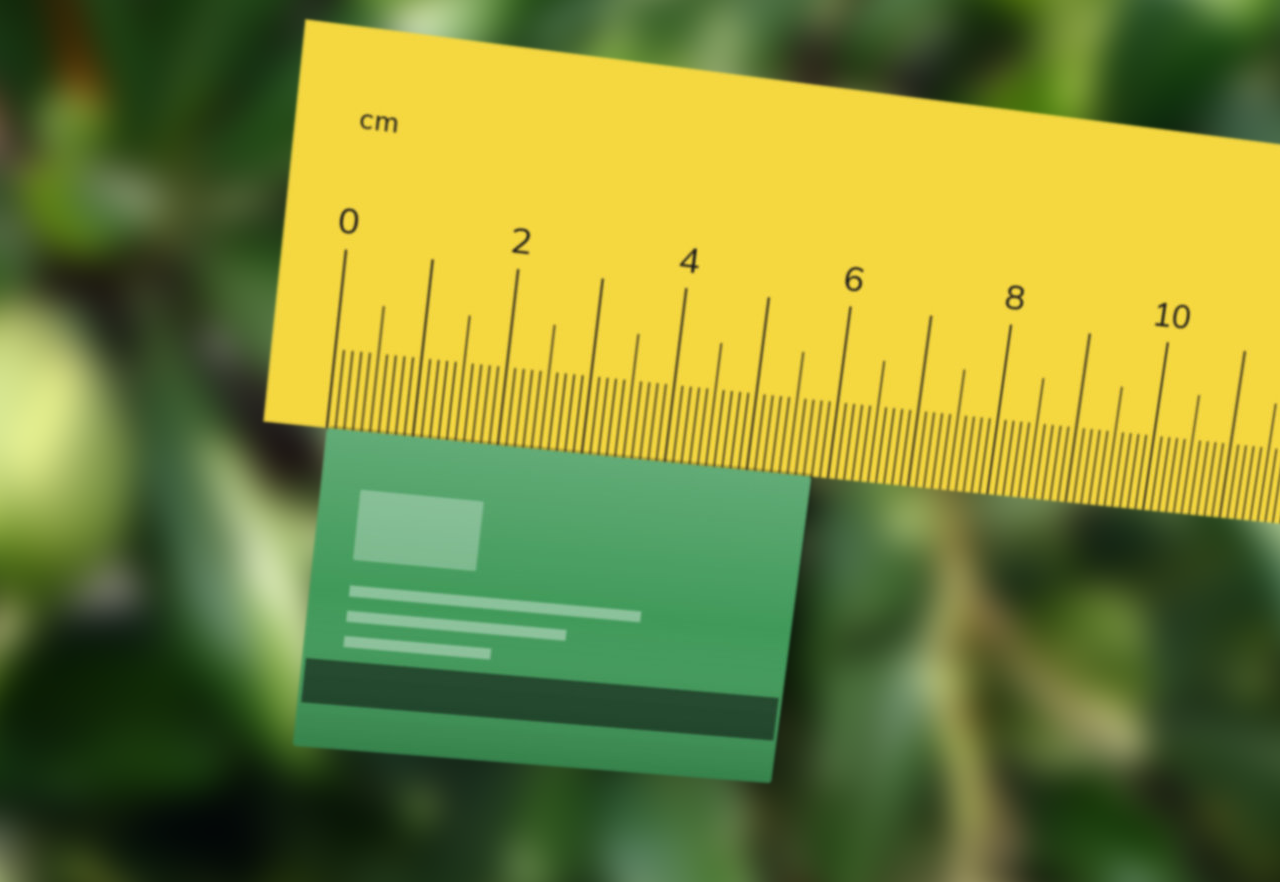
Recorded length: 5.8 cm
